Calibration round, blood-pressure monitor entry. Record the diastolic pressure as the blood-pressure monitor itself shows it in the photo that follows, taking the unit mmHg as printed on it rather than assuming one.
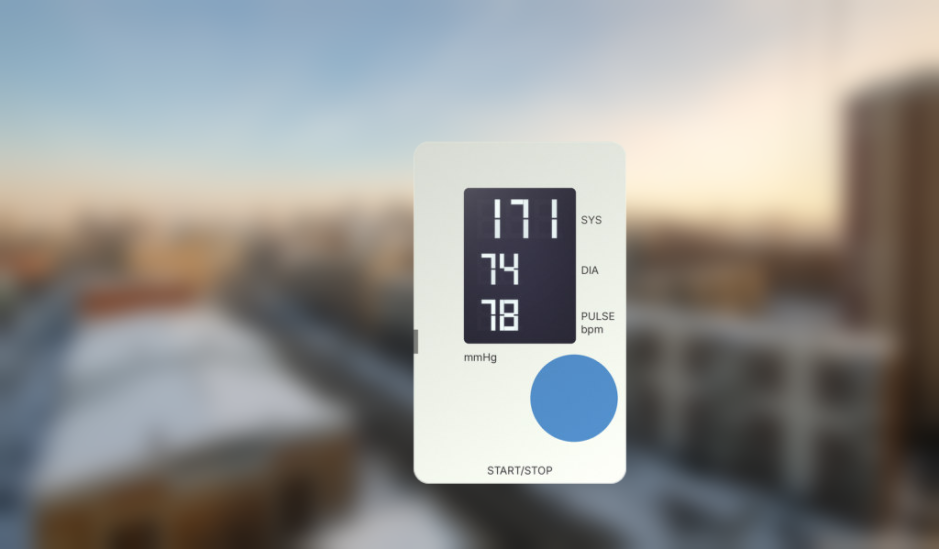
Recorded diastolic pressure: 74 mmHg
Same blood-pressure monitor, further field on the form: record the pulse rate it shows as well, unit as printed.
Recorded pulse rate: 78 bpm
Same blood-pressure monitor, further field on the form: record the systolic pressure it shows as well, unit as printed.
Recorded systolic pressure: 171 mmHg
